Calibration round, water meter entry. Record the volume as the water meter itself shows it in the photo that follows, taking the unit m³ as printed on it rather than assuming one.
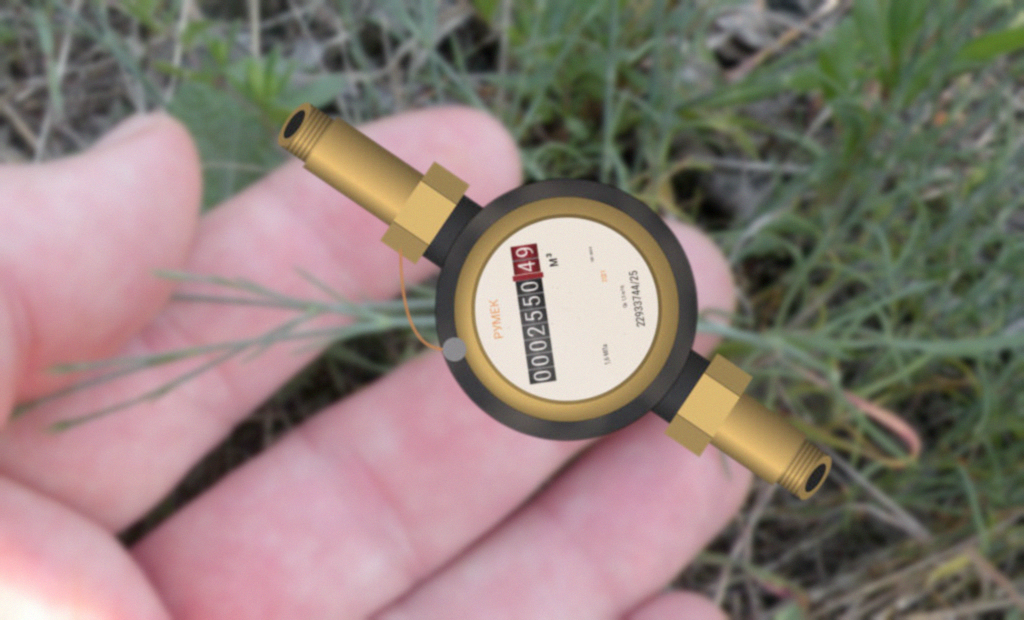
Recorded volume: 2550.49 m³
